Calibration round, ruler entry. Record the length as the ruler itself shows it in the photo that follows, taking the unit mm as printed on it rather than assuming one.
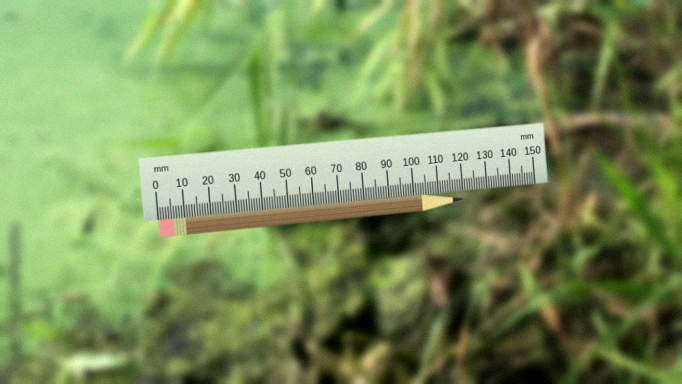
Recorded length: 120 mm
